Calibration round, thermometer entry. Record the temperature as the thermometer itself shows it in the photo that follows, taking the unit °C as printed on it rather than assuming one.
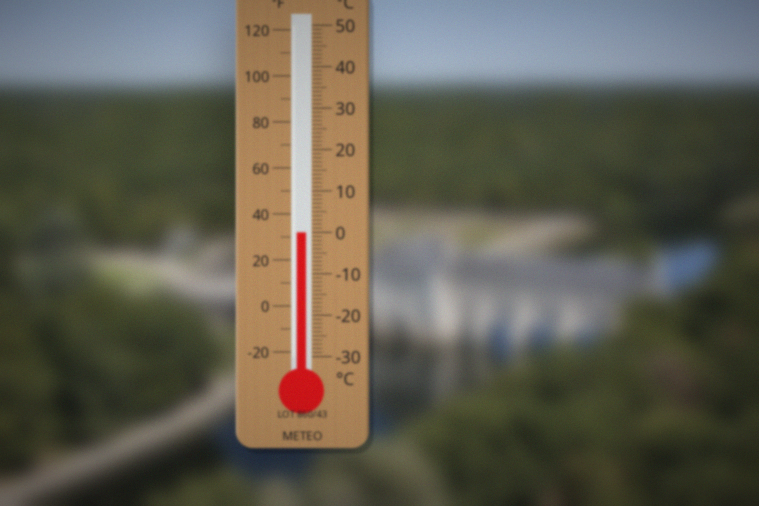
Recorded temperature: 0 °C
